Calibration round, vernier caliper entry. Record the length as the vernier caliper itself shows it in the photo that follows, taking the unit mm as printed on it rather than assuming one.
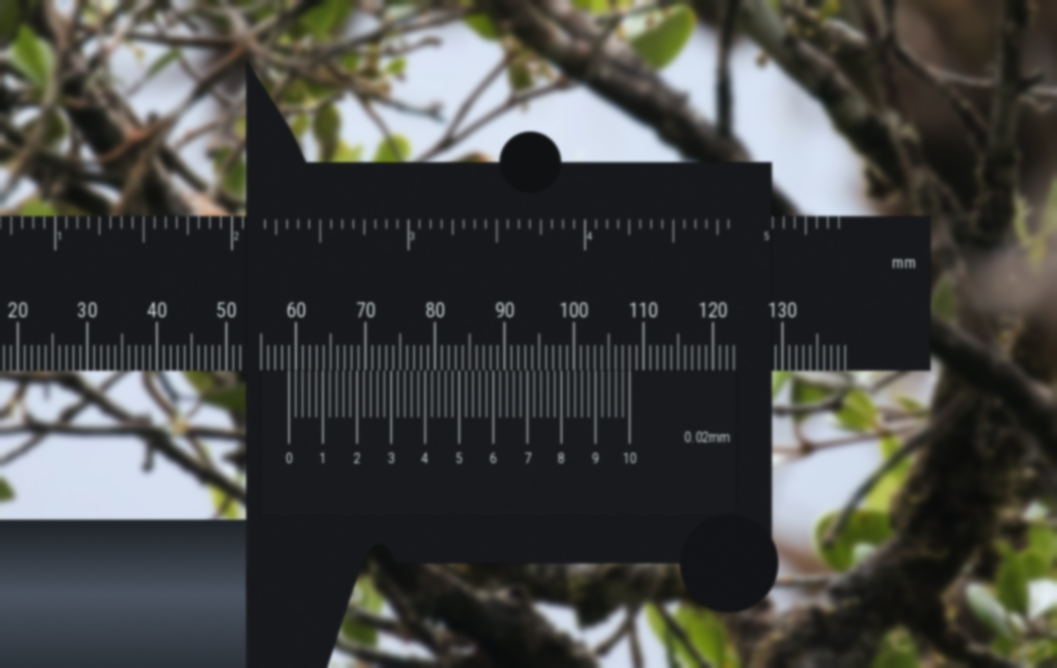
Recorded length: 59.0 mm
